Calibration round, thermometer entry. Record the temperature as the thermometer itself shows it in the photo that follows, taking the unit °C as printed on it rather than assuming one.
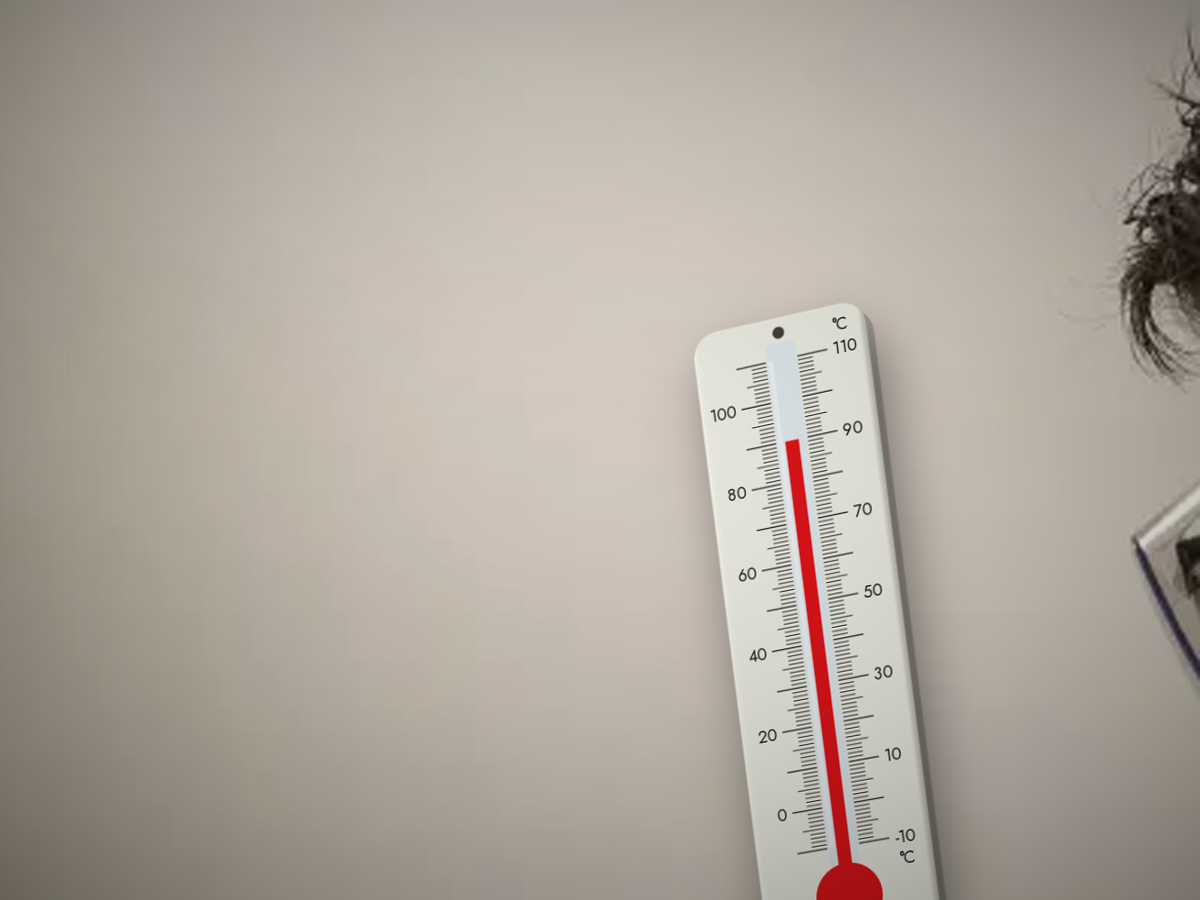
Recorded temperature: 90 °C
